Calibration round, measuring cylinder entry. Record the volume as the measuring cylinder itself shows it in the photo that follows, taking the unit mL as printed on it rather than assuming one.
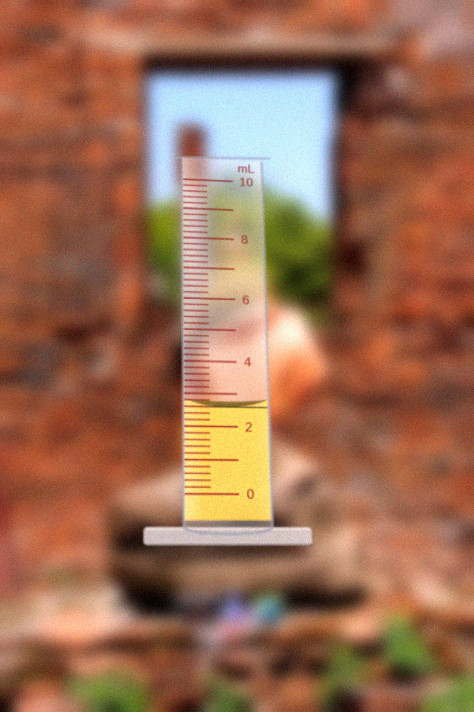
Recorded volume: 2.6 mL
